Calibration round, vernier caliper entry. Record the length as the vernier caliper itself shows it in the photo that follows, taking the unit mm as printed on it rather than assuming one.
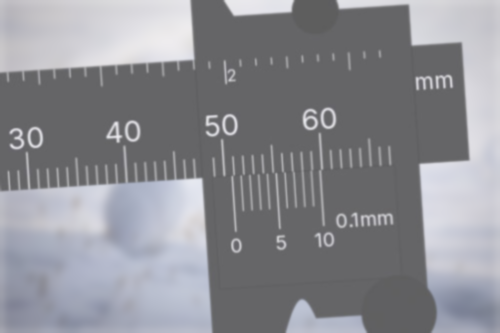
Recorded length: 50.8 mm
